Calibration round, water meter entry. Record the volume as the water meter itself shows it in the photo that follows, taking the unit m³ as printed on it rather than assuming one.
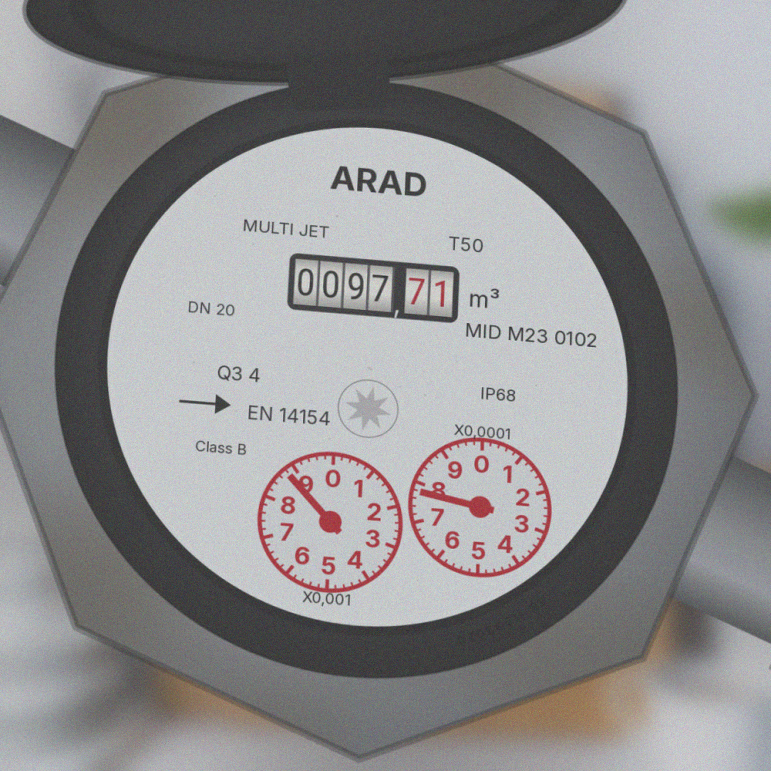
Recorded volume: 97.7187 m³
